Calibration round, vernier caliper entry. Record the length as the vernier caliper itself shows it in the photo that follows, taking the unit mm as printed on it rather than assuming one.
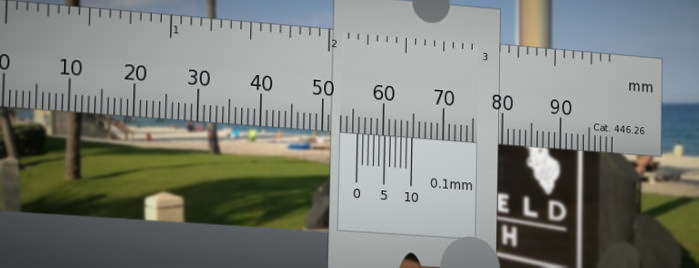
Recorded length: 55.8 mm
